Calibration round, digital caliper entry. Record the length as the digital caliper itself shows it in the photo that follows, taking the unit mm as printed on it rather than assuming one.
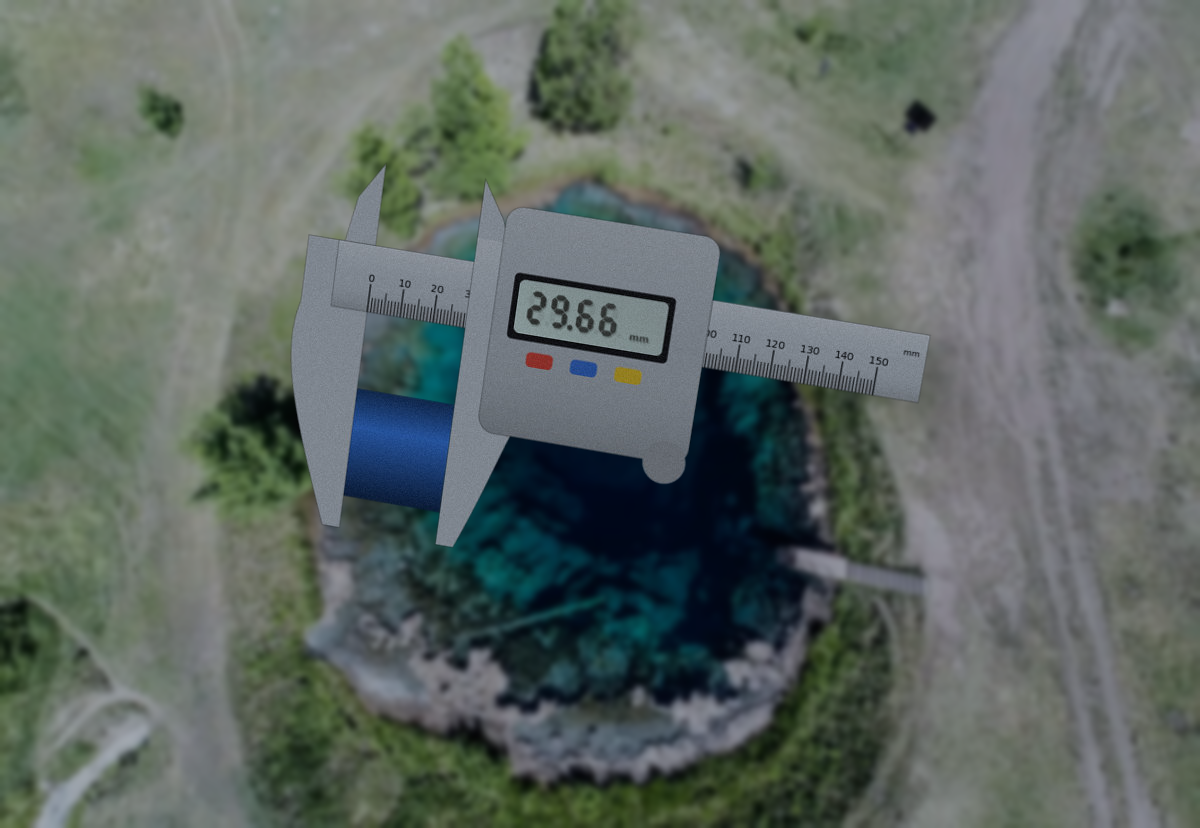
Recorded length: 29.66 mm
